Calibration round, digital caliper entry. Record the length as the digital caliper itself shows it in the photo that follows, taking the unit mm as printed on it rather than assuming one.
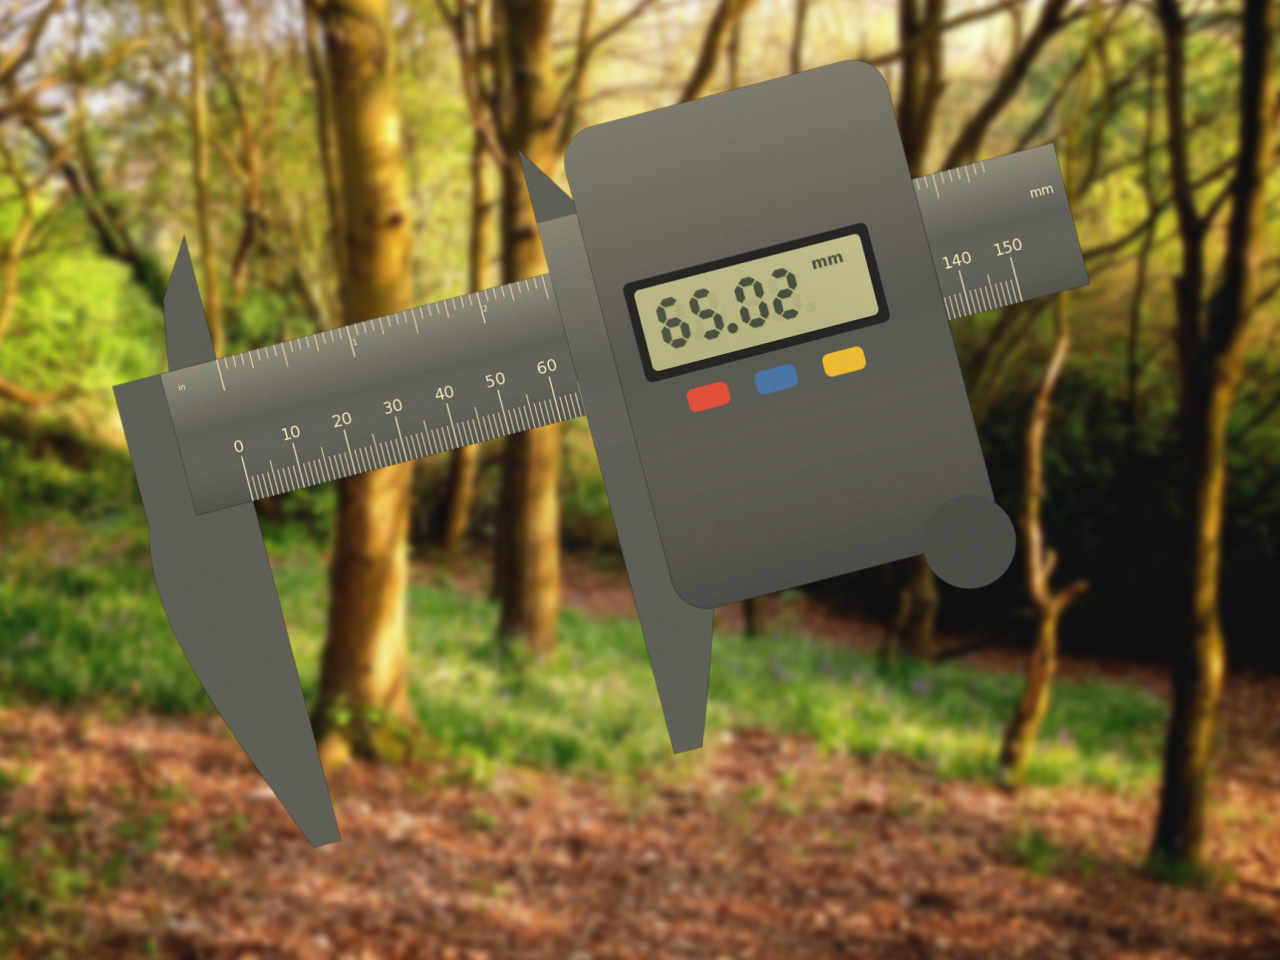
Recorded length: 65.02 mm
